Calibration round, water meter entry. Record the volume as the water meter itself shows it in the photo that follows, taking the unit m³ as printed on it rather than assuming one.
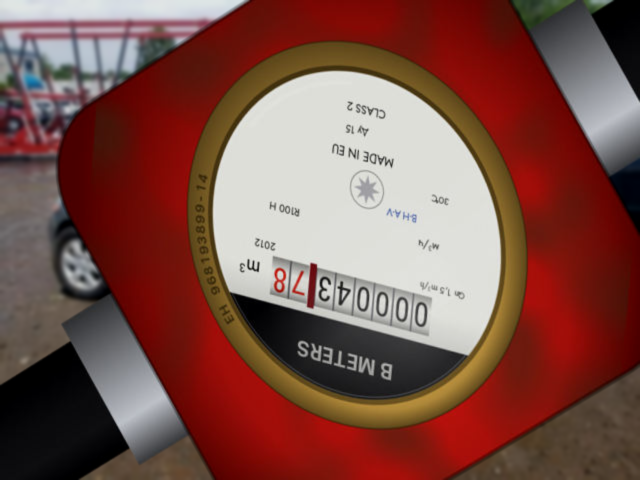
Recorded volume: 43.78 m³
